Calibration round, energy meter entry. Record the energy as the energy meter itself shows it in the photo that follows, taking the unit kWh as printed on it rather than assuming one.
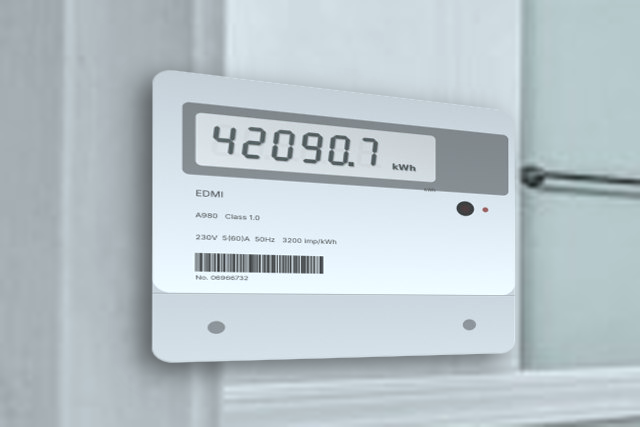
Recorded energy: 42090.7 kWh
